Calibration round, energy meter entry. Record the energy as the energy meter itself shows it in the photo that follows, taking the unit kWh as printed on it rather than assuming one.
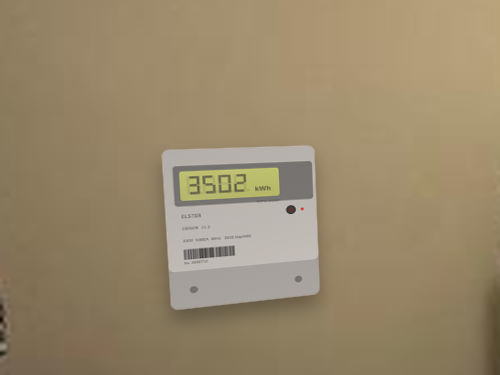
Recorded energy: 3502 kWh
